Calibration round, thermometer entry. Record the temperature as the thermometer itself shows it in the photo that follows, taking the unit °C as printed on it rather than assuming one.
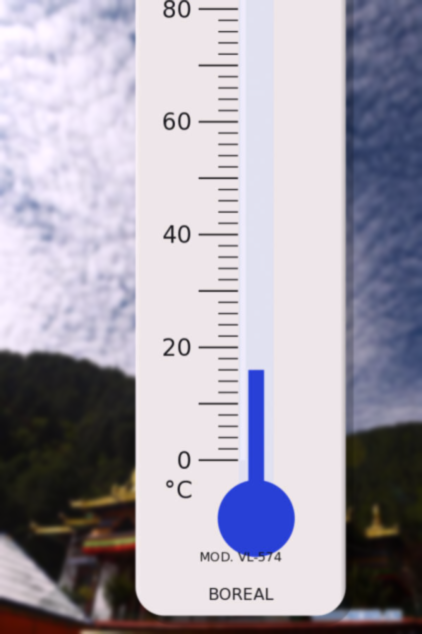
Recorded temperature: 16 °C
